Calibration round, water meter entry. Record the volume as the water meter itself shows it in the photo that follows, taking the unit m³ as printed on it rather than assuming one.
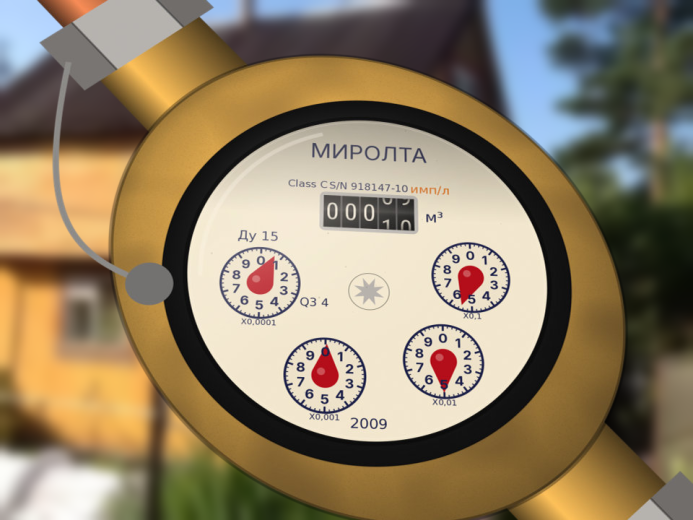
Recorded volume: 9.5500 m³
